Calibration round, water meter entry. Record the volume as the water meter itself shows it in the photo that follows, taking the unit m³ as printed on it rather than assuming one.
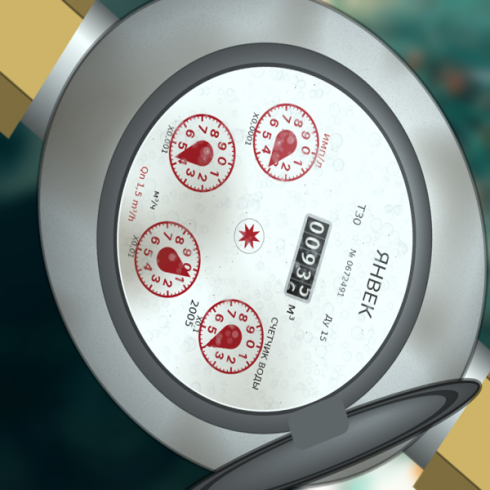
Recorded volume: 935.4043 m³
